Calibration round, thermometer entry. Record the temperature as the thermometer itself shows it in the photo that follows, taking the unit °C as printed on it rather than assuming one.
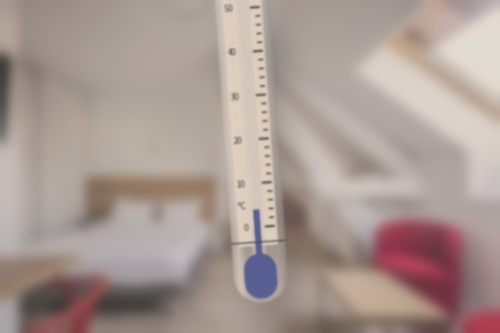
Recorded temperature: 4 °C
